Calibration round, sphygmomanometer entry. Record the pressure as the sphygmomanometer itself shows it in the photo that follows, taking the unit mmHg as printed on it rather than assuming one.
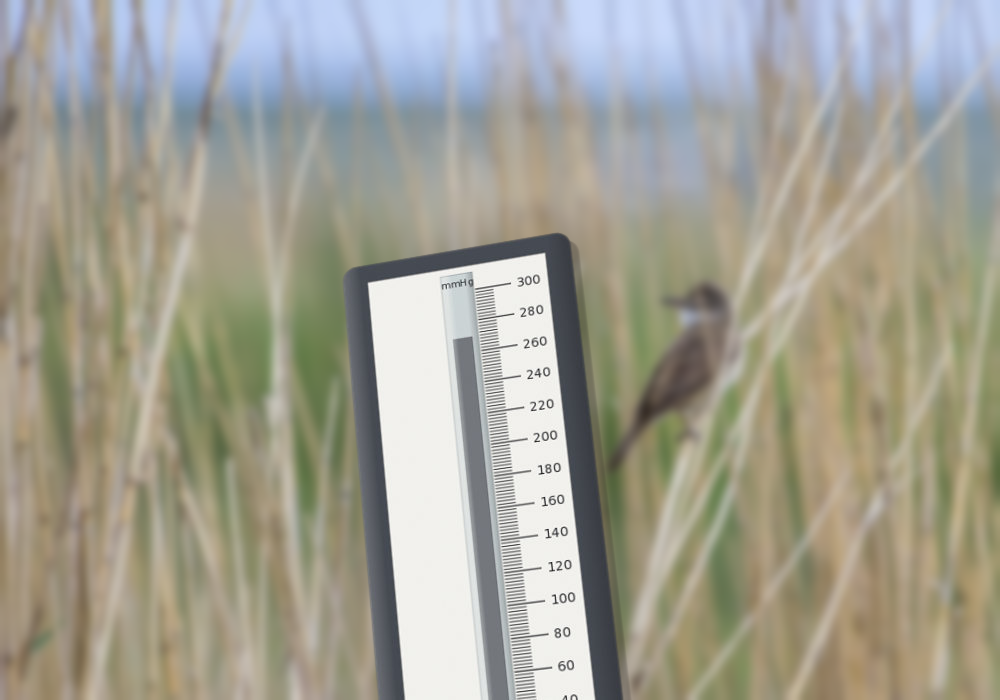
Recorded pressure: 270 mmHg
